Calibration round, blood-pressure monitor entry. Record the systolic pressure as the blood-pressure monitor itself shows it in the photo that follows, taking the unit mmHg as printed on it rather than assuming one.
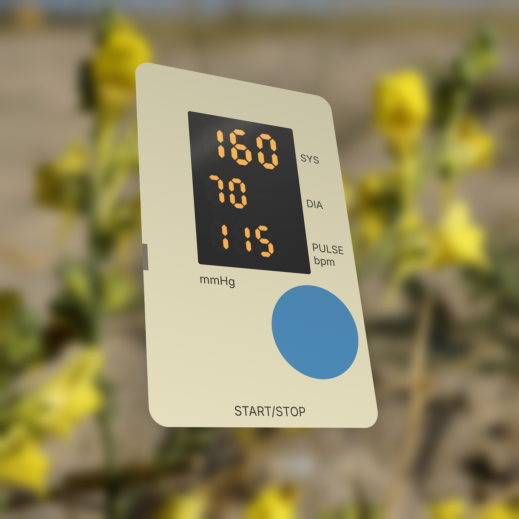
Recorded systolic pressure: 160 mmHg
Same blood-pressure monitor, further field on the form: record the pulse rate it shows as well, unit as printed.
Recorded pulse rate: 115 bpm
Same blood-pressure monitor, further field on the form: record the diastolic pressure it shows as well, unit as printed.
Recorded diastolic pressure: 70 mmHg
